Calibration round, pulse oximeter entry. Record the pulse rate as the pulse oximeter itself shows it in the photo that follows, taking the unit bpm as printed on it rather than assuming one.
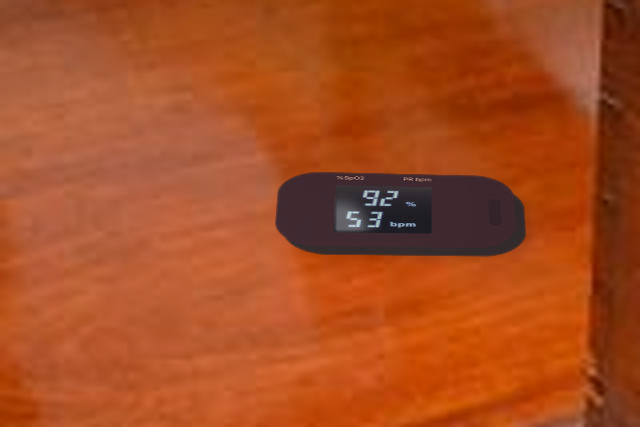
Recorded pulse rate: 53 bpm
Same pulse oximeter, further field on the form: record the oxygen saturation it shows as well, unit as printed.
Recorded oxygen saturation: 92 %
